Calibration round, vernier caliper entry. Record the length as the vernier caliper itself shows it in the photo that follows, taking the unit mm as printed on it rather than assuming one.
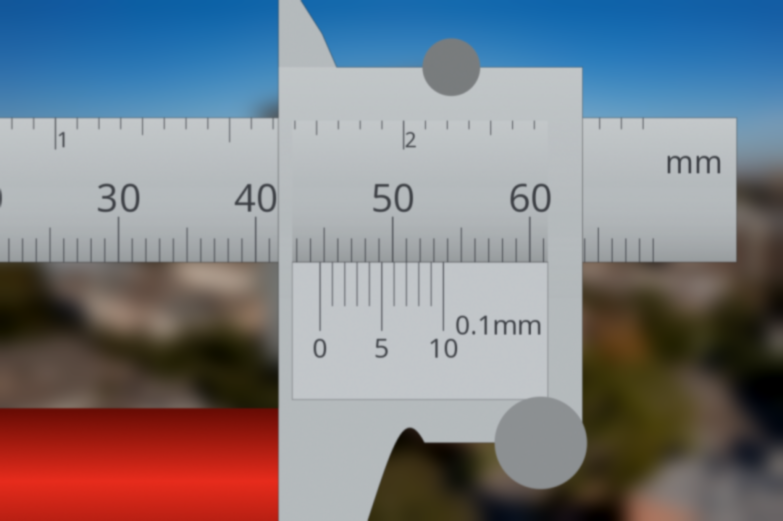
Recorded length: 44.7 mm
